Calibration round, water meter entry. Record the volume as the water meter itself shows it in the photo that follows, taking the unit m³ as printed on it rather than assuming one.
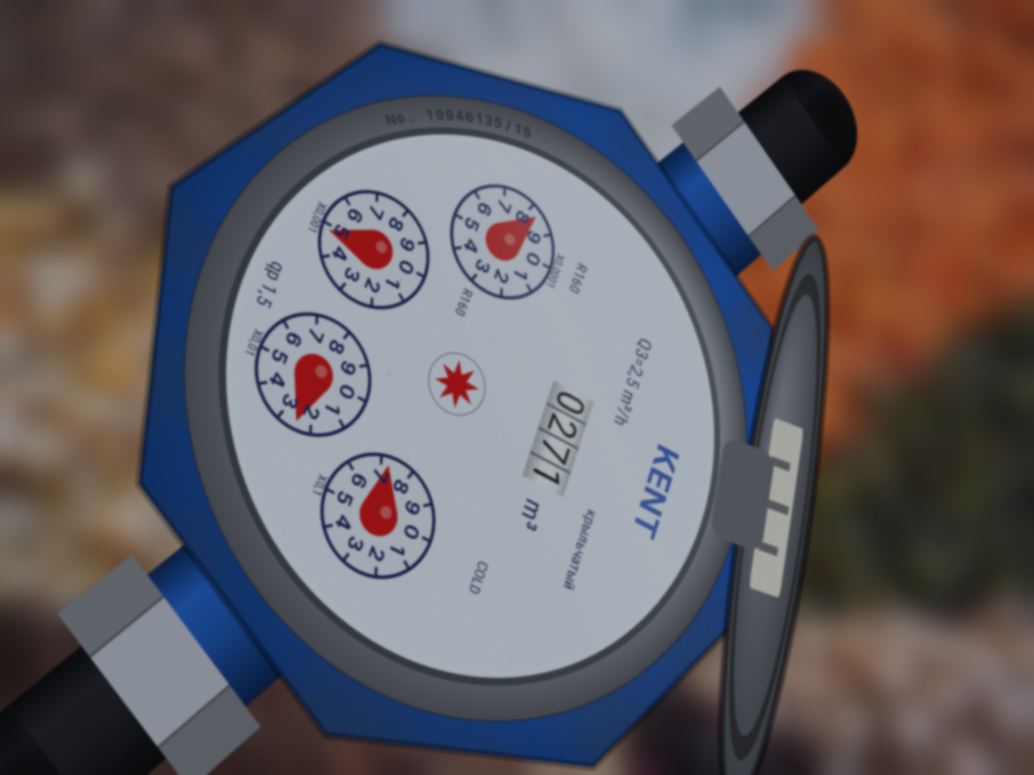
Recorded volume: 271.7248 m³
